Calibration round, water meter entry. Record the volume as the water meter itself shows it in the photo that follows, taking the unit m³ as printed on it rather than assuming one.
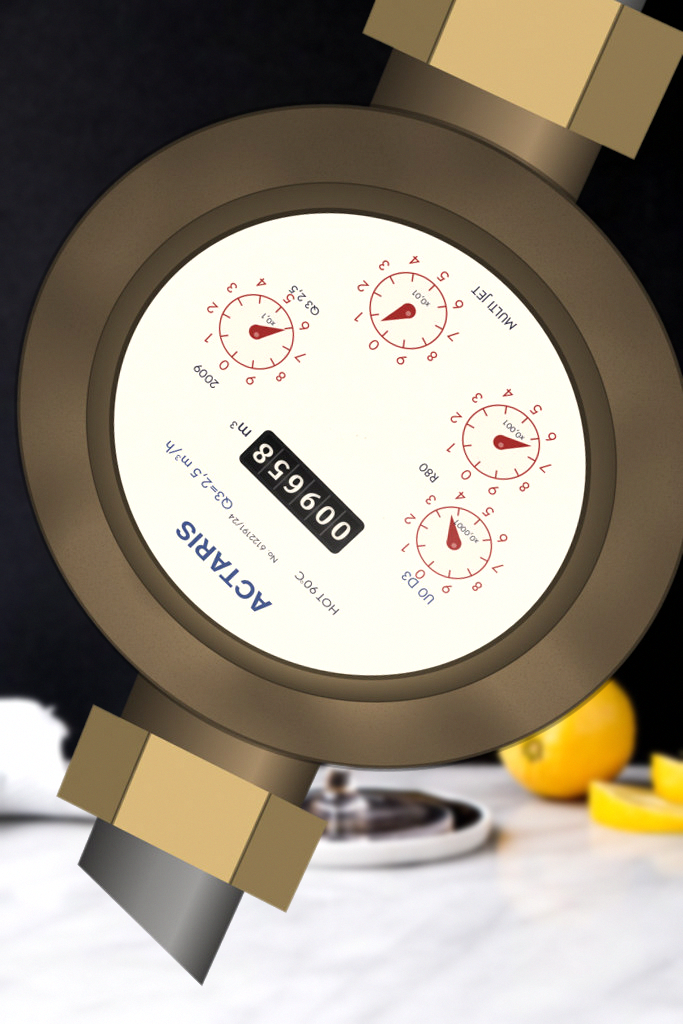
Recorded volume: 9658.6063 m³
